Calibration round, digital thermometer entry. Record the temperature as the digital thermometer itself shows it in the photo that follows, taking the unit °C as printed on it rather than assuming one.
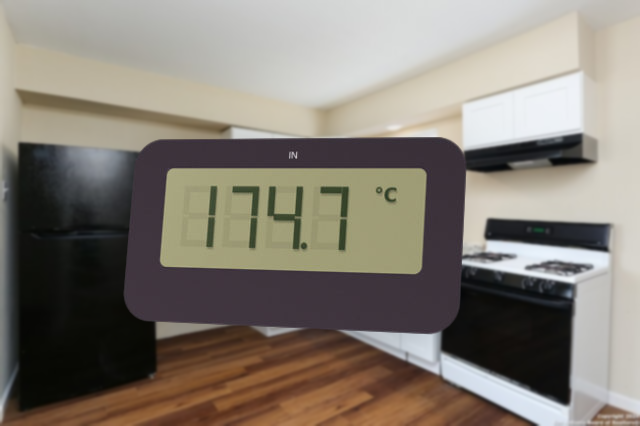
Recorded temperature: 174.7 °C
